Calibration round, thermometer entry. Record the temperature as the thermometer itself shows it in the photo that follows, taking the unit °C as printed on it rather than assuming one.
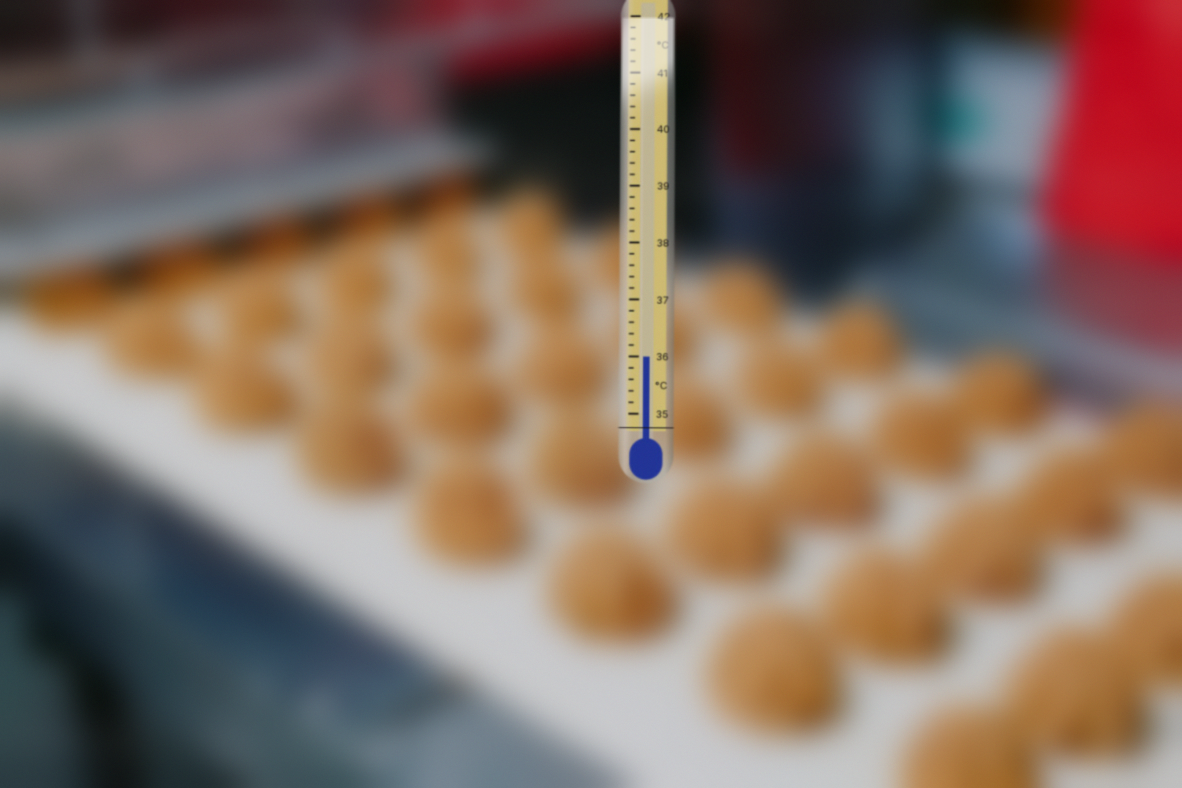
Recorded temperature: 36 °C
